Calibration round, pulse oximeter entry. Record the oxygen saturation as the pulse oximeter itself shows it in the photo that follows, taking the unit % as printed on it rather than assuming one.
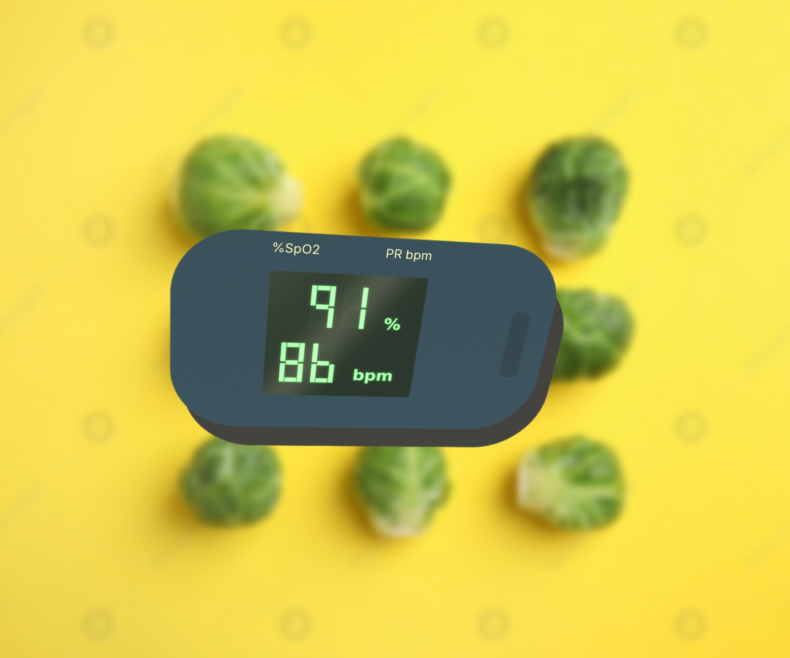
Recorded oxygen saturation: 91 %
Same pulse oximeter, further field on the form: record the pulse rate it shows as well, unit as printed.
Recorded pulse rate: 86 bpm
